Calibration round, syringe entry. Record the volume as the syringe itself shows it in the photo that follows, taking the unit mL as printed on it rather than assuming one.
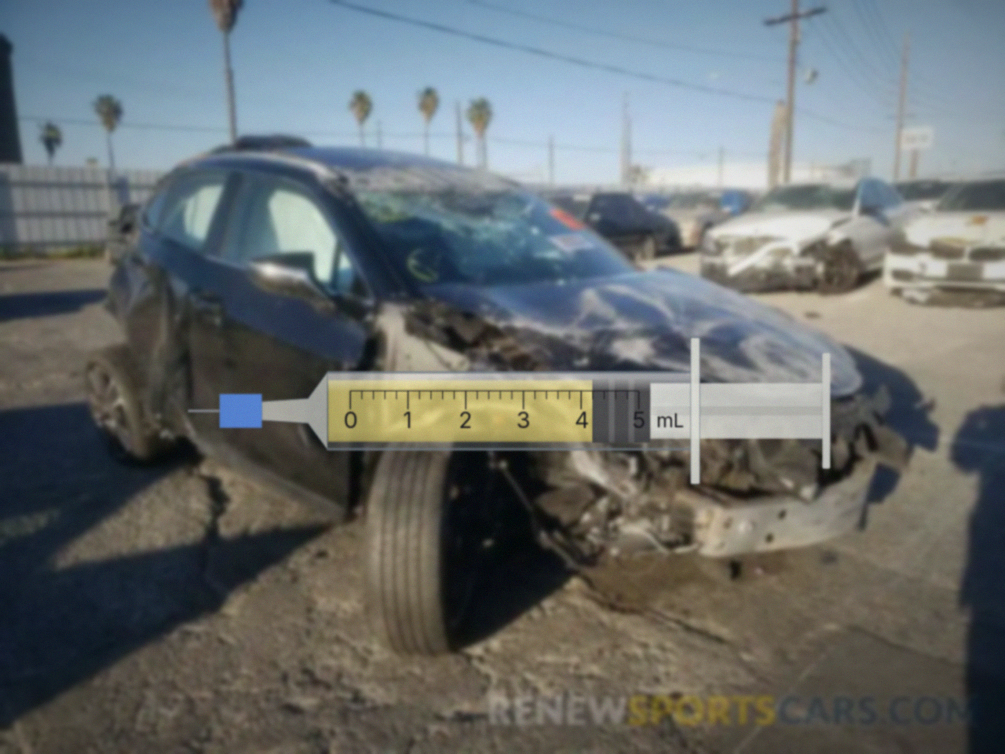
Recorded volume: 4.2 mL
